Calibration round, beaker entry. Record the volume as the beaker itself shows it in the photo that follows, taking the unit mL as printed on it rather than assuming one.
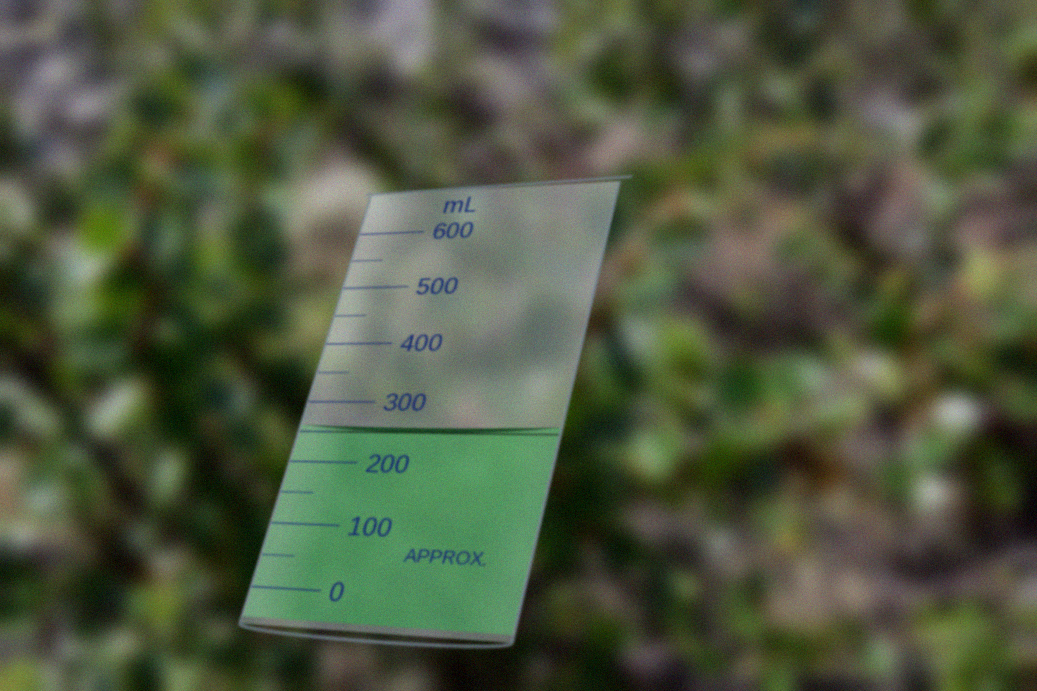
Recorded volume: 250 mL
